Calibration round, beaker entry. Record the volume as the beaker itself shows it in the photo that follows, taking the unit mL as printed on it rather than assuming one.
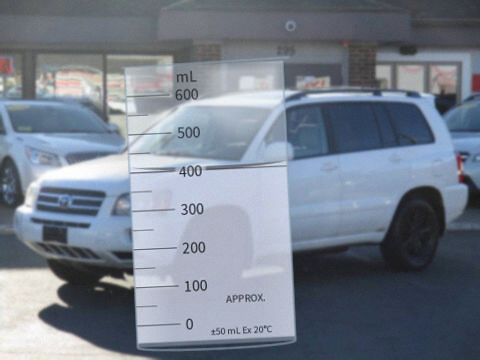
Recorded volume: 400 mL
